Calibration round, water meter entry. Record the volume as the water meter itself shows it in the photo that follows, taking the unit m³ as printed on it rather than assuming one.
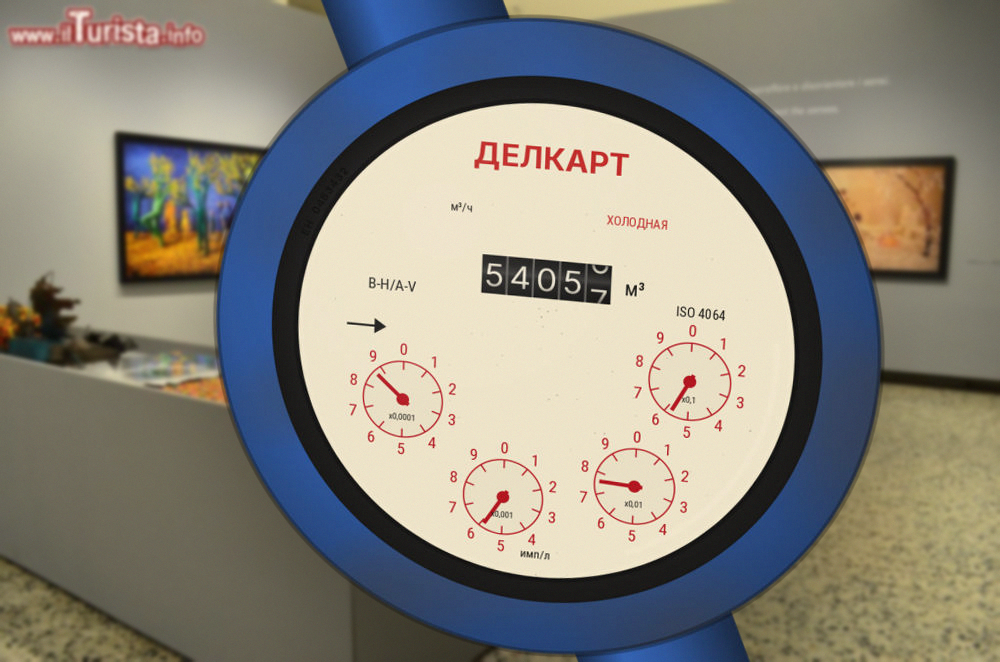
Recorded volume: 54056.5758 m³
